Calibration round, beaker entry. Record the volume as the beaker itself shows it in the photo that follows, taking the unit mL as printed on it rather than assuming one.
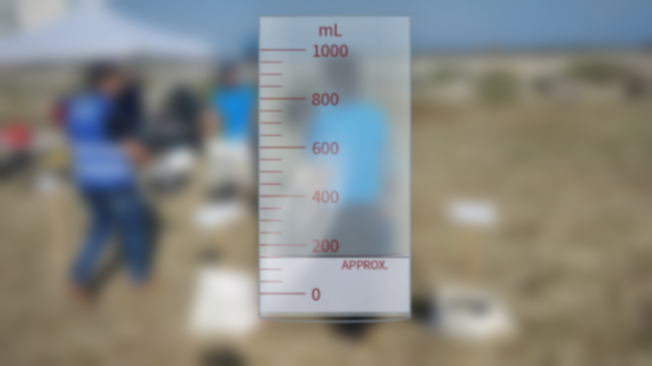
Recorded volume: 150 mL
